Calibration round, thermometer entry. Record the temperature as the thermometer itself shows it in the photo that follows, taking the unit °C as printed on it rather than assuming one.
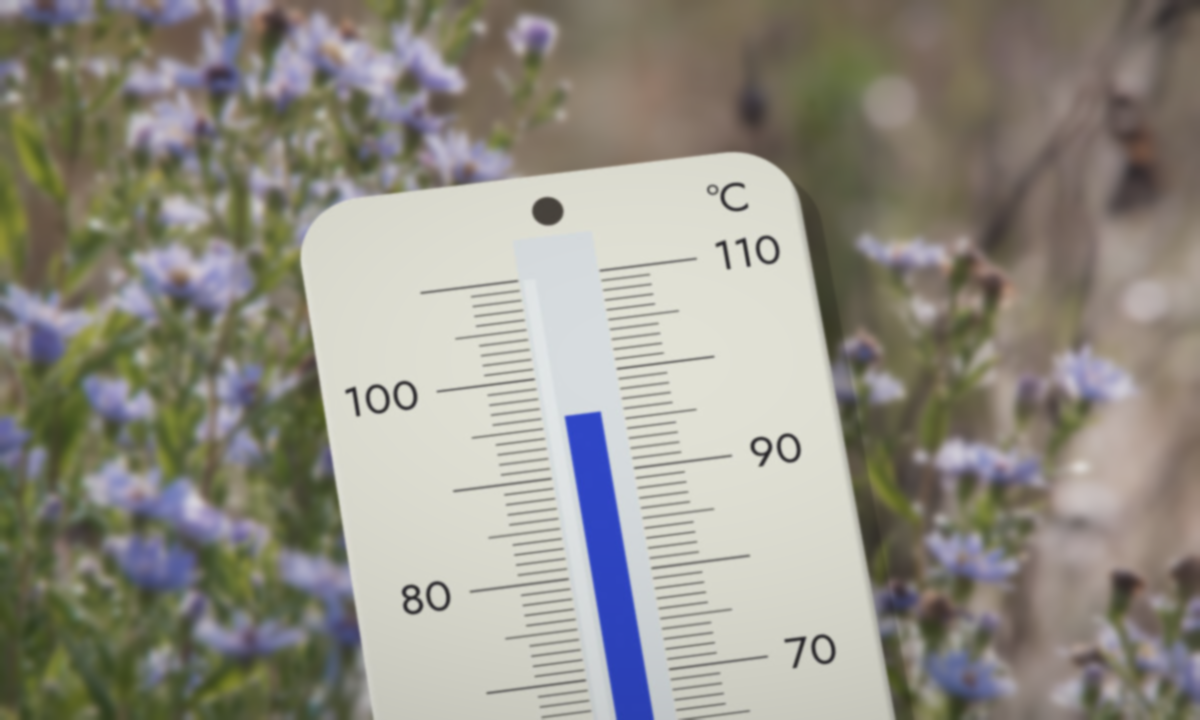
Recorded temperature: 96 °C
